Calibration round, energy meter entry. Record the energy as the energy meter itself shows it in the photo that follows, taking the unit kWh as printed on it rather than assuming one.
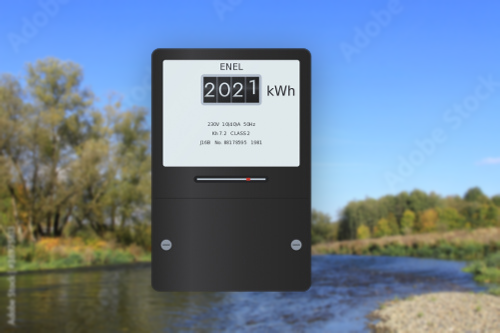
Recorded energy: 2021 kWh
